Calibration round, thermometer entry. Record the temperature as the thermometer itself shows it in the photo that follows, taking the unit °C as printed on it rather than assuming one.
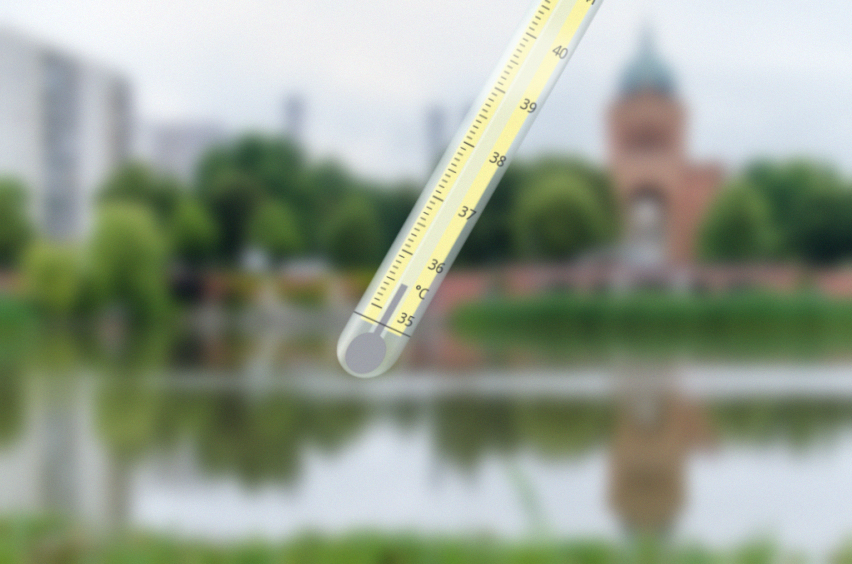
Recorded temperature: 35.5 °C
